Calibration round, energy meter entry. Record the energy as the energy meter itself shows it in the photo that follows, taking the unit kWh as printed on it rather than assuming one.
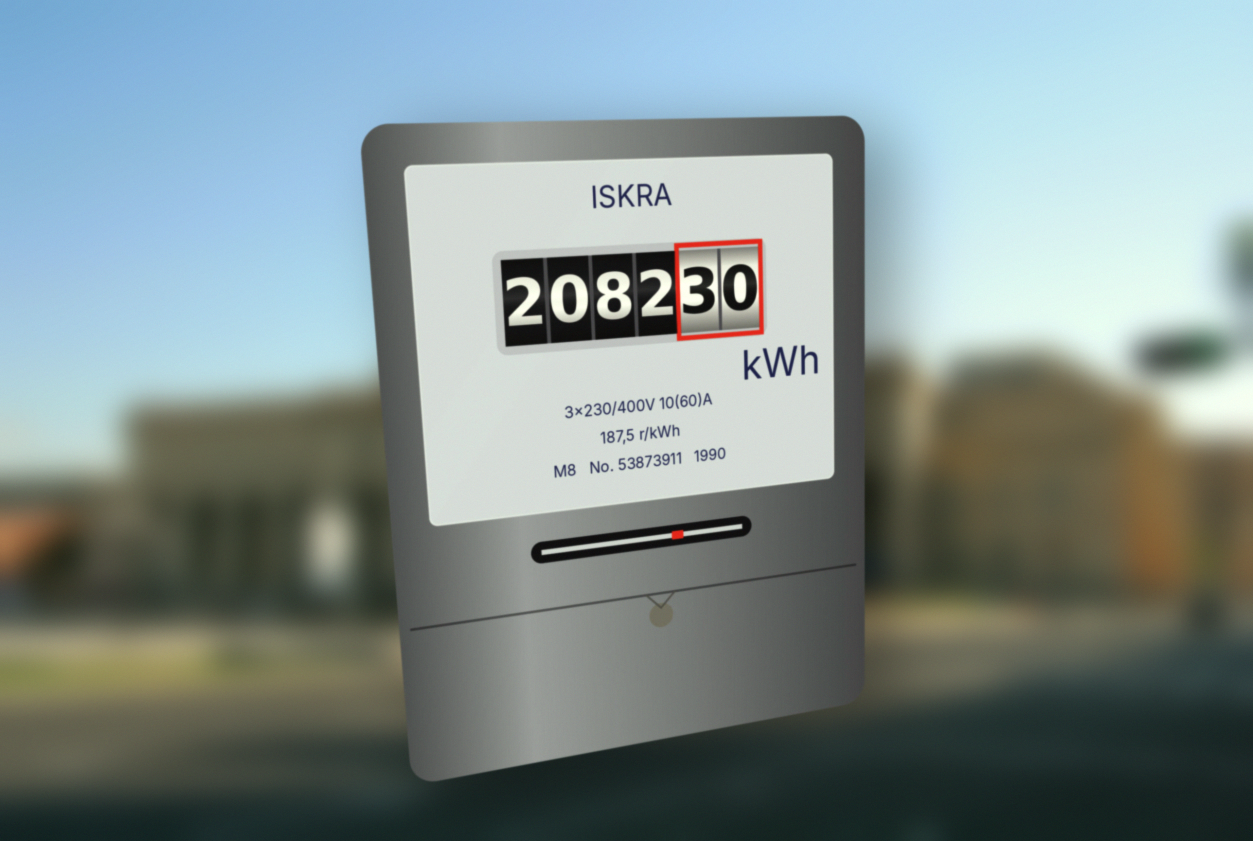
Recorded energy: 2082.30 kWh
